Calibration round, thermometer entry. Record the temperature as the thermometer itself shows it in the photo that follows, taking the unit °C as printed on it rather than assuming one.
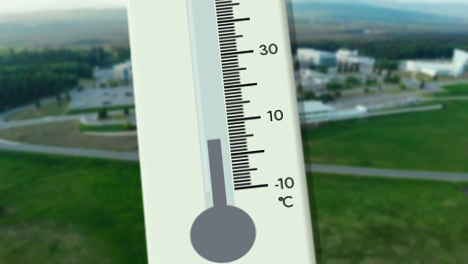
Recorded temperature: 5 °C
